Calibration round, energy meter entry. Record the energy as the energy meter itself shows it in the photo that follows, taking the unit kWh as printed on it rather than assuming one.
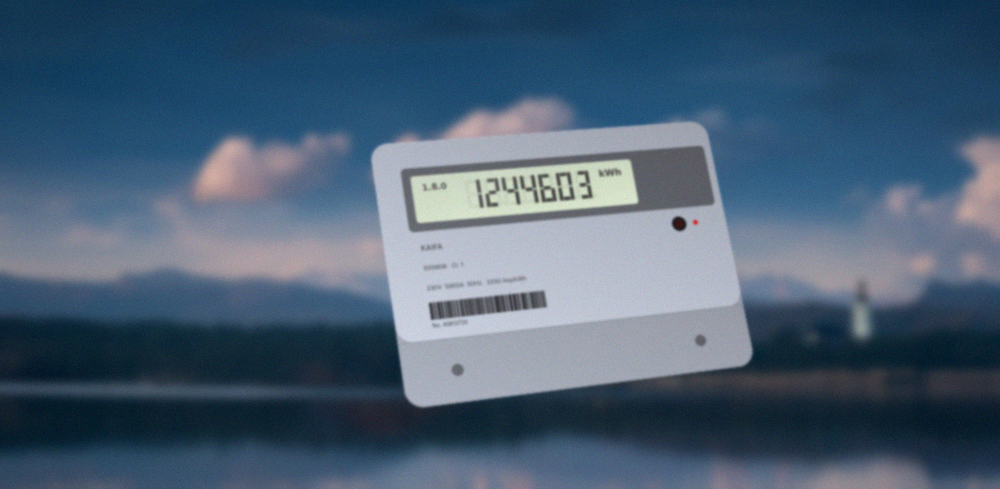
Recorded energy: 1244603 kWh
